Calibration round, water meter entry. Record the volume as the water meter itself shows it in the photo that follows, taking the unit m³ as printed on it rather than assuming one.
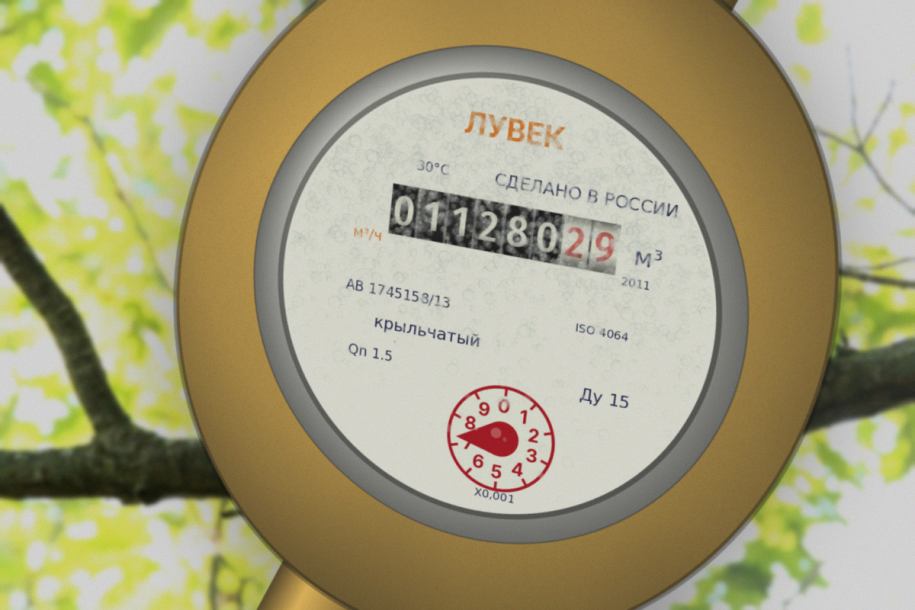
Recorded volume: 11280.297 m³
